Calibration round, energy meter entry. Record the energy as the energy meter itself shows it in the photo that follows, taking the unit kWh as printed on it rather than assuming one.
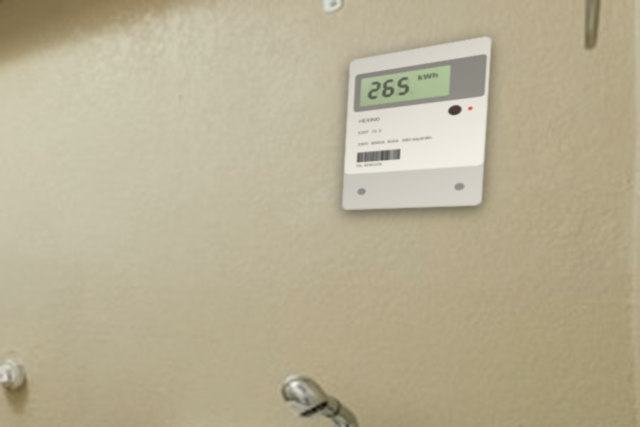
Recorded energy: 265 kWh
